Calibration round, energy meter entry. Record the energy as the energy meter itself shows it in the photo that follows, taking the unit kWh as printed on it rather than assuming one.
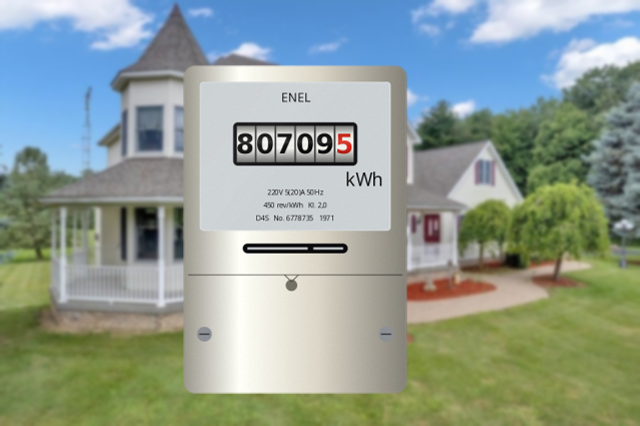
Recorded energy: 80709.5 kWh
